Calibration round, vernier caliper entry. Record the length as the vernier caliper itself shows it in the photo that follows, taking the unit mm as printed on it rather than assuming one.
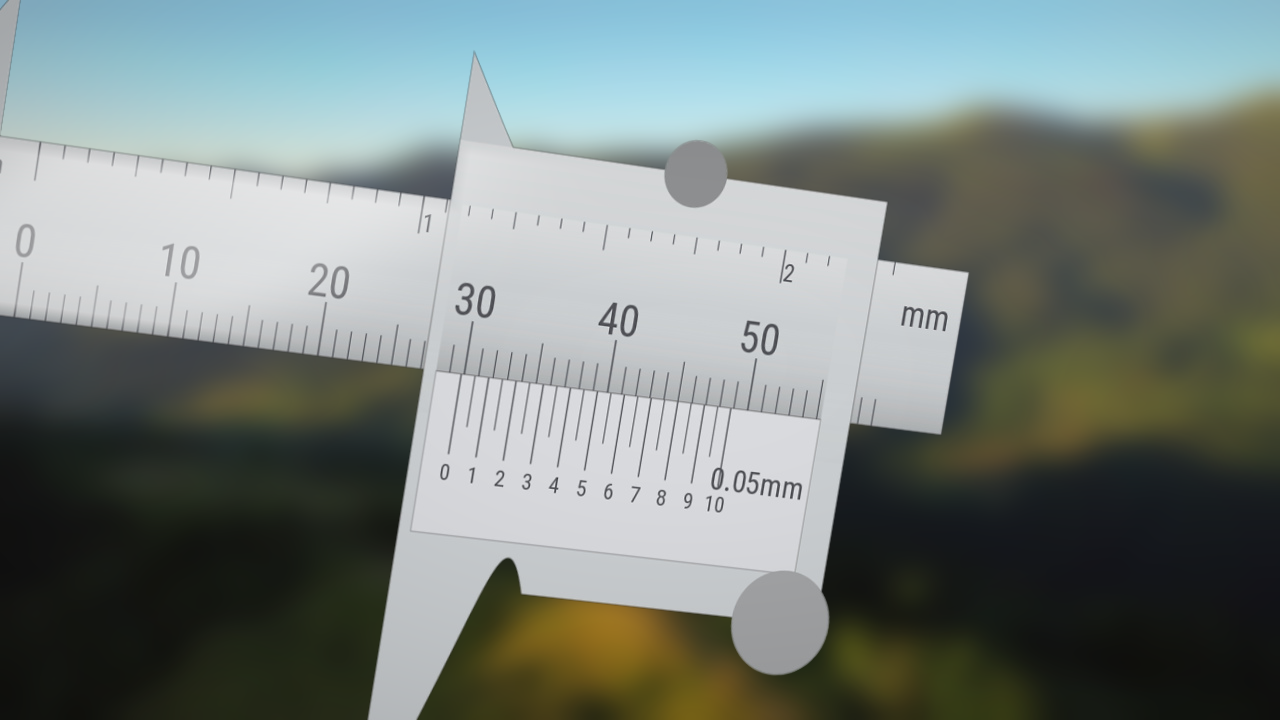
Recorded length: 29.8 mm
